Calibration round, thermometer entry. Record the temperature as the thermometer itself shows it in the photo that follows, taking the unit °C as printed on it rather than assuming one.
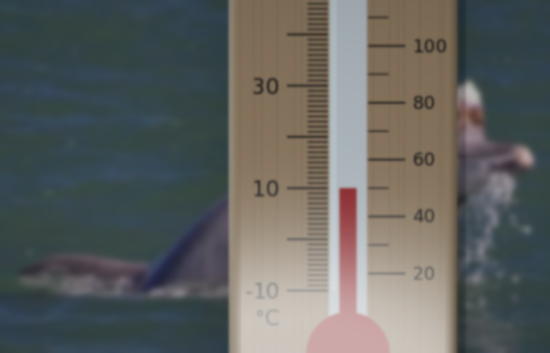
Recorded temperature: 10 °C
